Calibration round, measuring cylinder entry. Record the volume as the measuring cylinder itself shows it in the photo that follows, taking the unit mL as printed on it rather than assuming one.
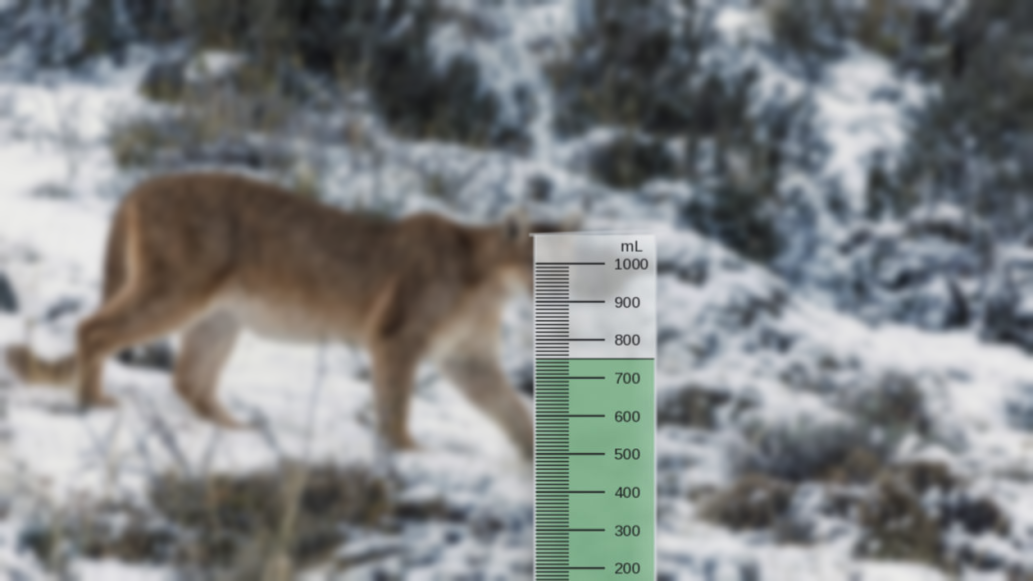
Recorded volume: 750 mL
